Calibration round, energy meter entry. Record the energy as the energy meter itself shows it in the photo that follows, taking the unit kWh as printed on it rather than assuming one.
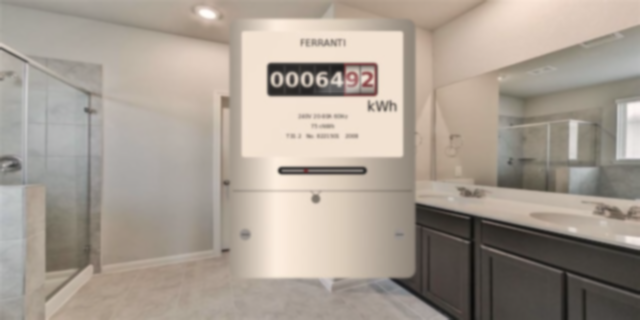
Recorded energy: 64.92 kWh
